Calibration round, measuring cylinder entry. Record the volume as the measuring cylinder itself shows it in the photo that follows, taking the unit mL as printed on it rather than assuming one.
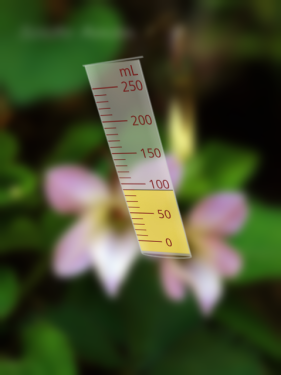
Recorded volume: 90 mL
